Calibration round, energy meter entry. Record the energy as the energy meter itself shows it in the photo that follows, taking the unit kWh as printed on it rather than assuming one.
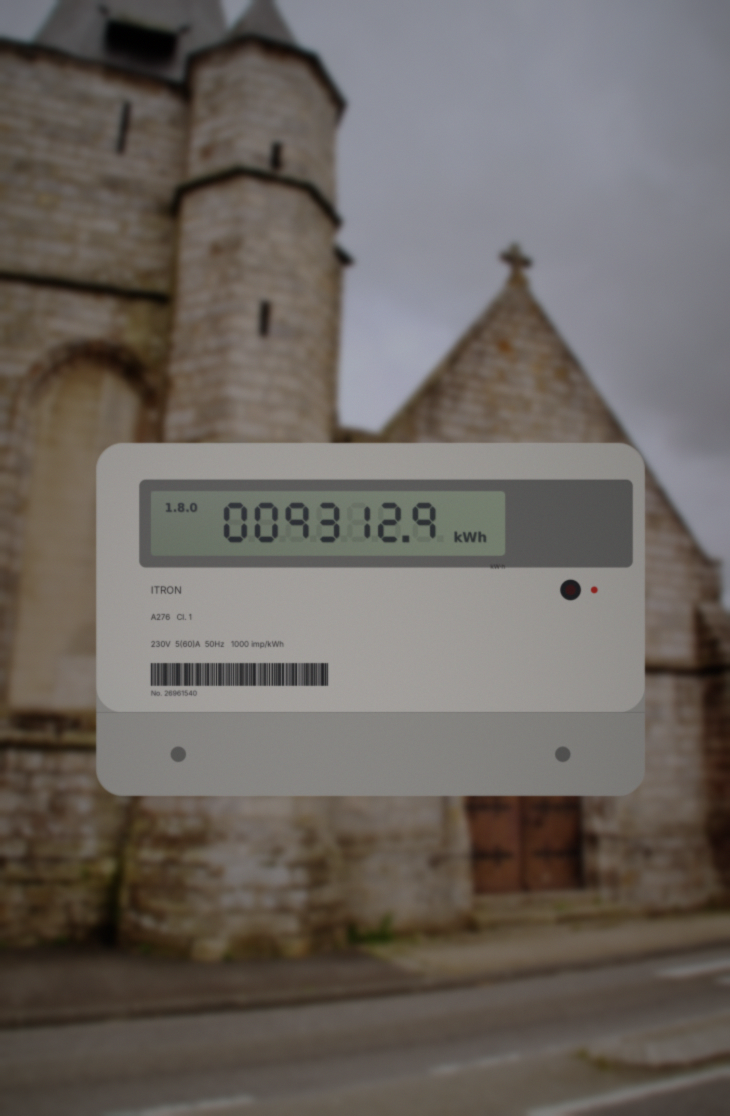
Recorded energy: 9312.9 kWh
